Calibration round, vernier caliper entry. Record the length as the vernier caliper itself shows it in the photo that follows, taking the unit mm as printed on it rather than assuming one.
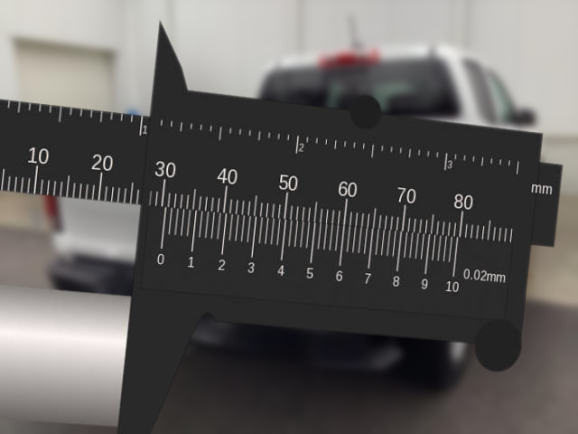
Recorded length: 30.6 mm
